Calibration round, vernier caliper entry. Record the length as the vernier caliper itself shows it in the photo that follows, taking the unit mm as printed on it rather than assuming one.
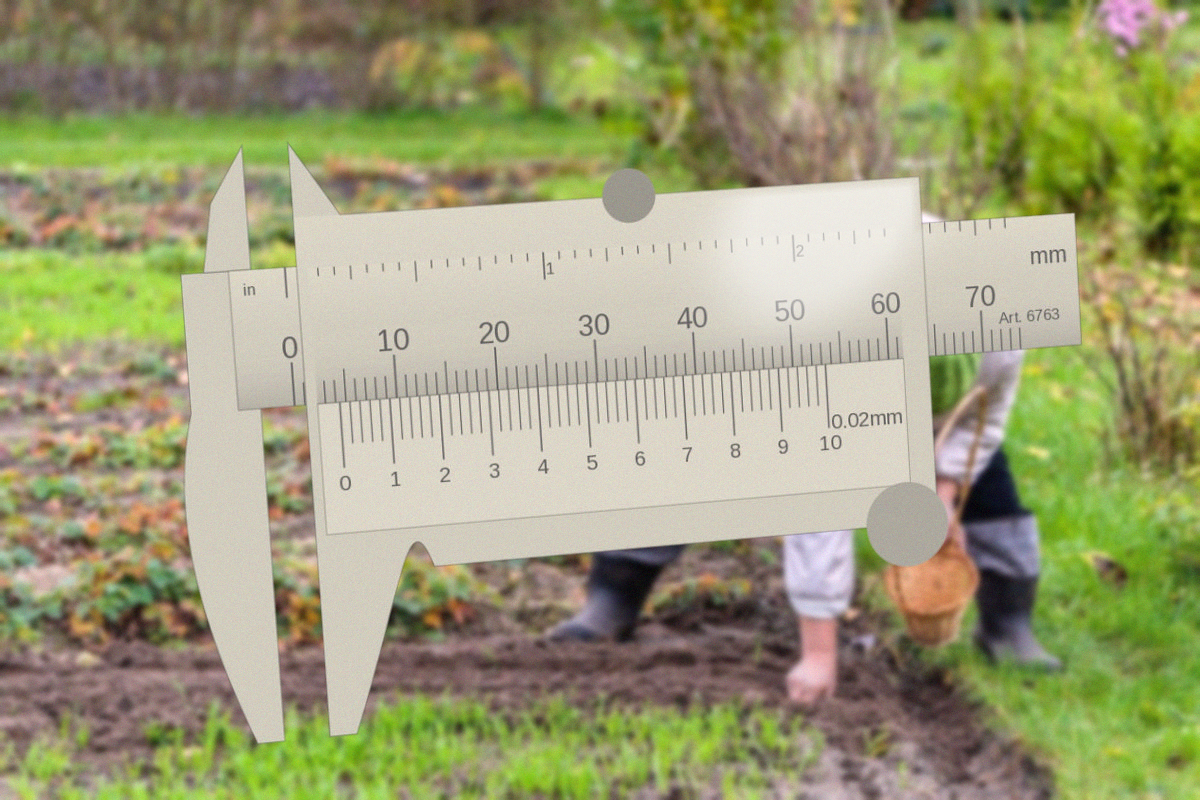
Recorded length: 4.4 mm
